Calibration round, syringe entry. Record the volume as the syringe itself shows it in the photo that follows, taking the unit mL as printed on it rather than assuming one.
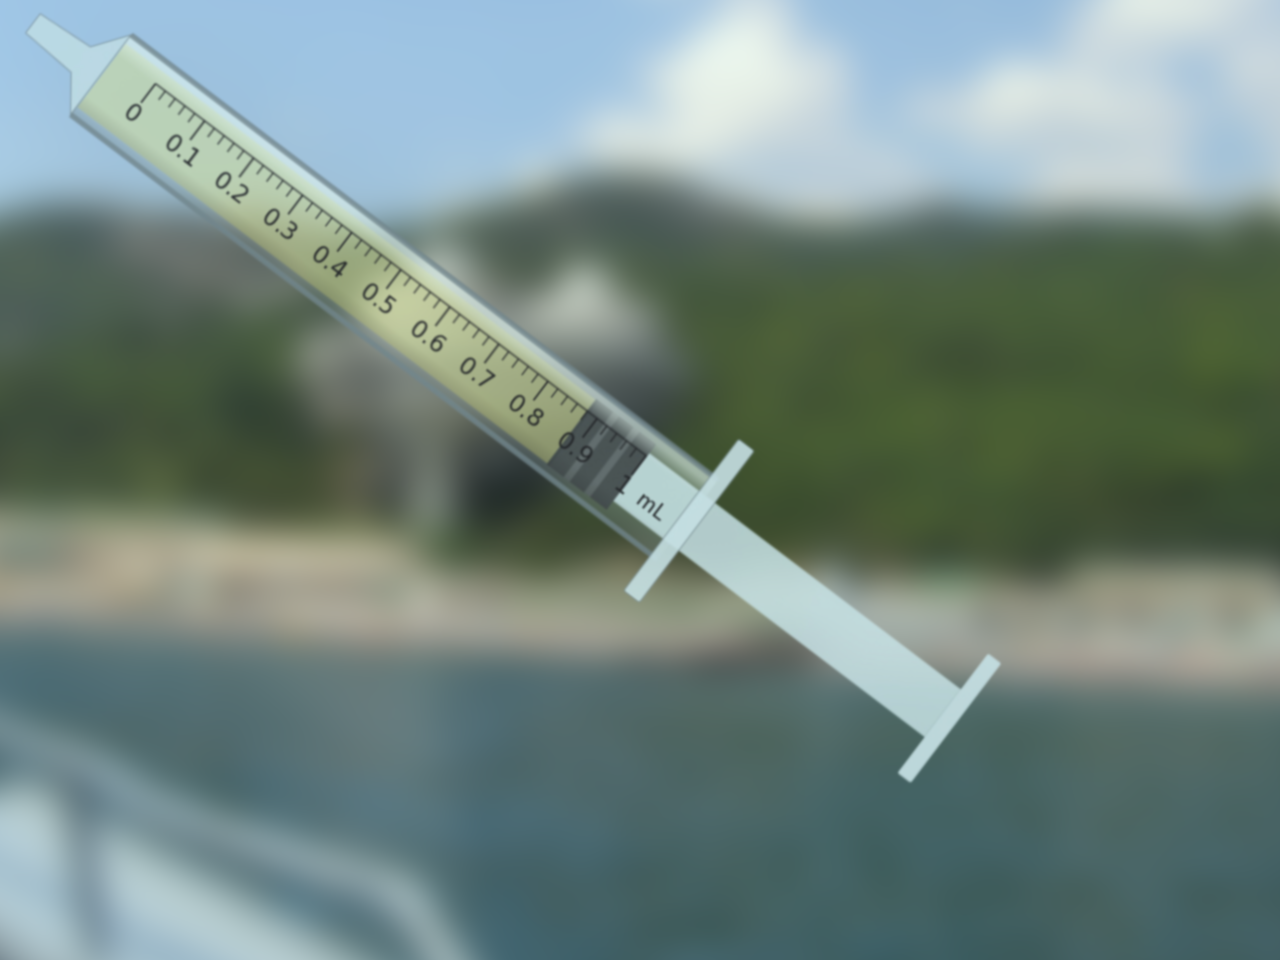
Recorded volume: 0.88 mL
